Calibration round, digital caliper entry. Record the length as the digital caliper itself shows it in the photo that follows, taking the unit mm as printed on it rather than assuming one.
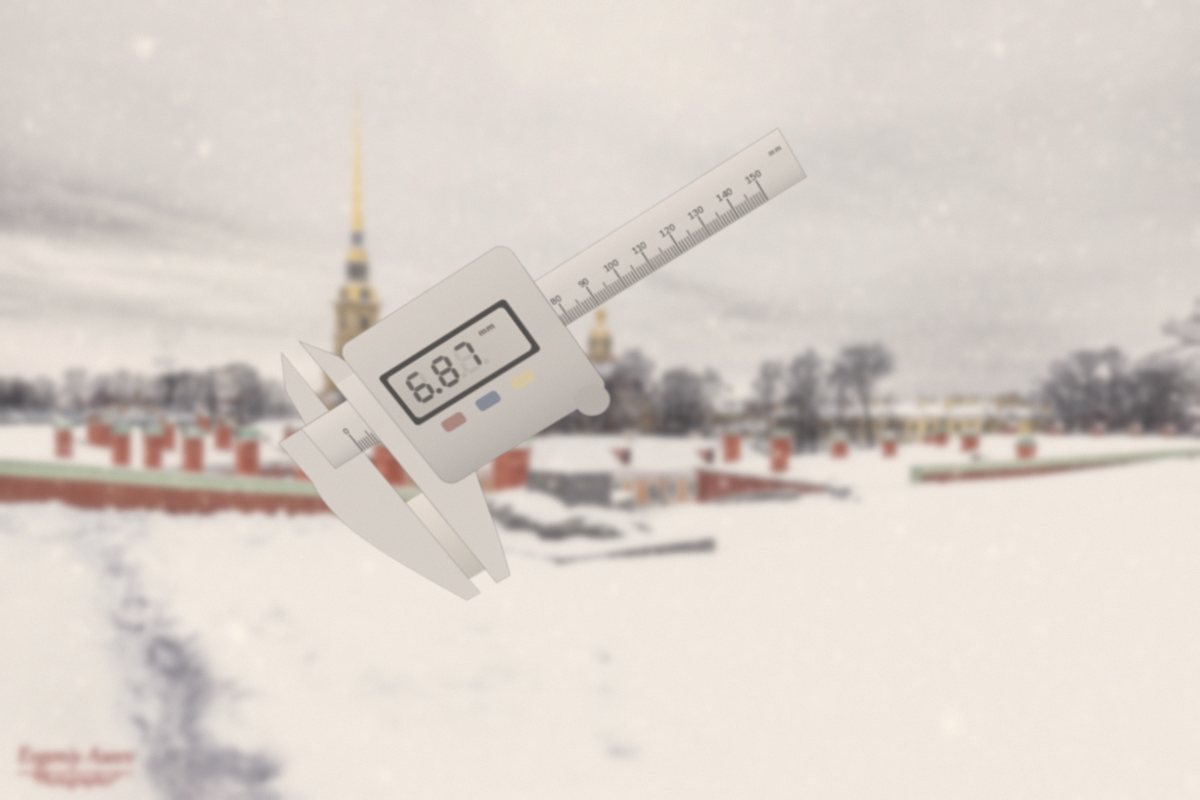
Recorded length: 6.87 mm
